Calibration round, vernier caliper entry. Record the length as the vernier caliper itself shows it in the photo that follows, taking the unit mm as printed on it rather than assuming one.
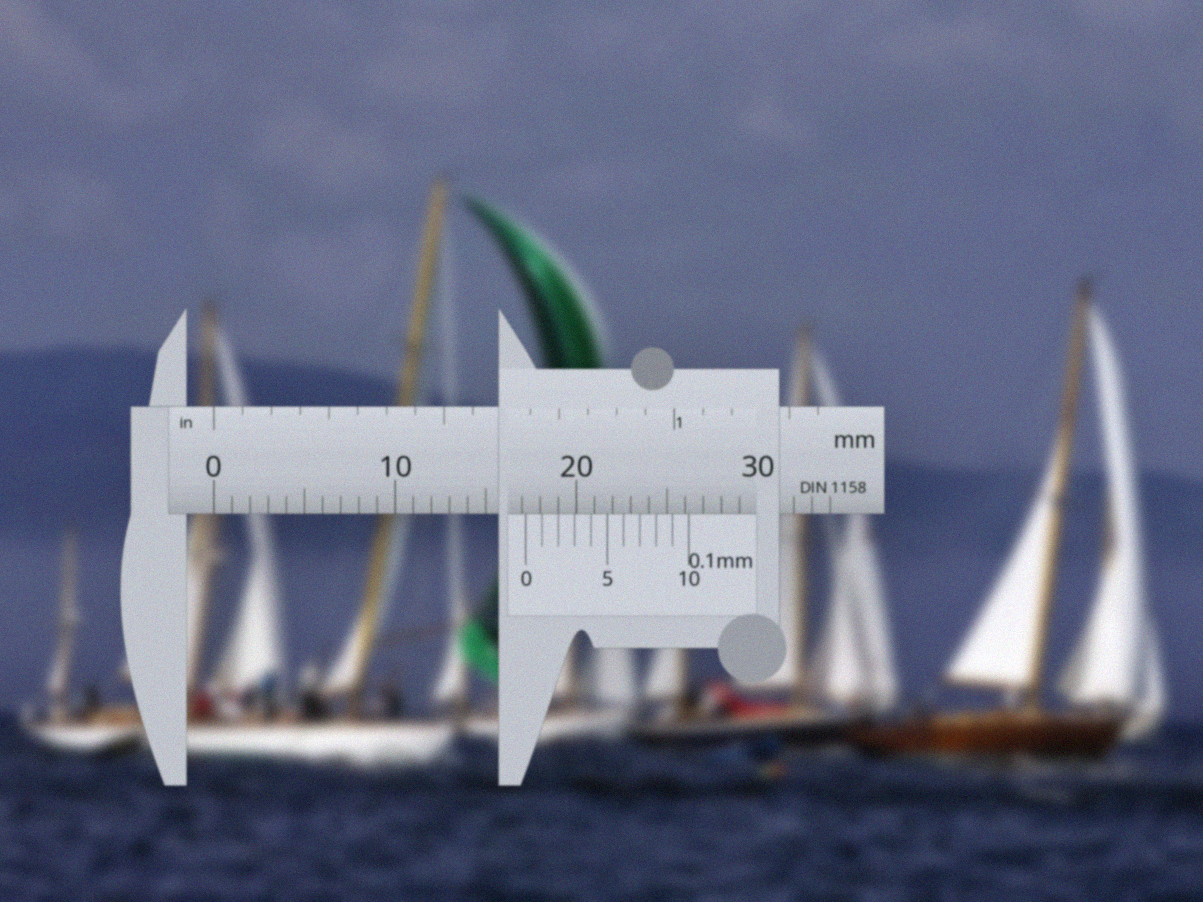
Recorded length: 17.2 mm
